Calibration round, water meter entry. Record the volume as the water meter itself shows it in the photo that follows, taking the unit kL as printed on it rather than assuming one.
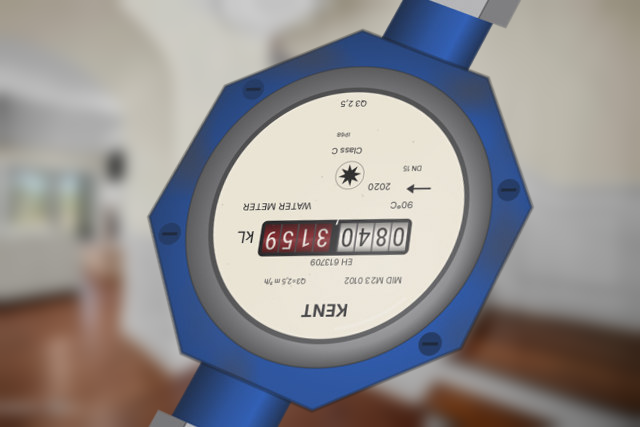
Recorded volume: 840.3159 kL
